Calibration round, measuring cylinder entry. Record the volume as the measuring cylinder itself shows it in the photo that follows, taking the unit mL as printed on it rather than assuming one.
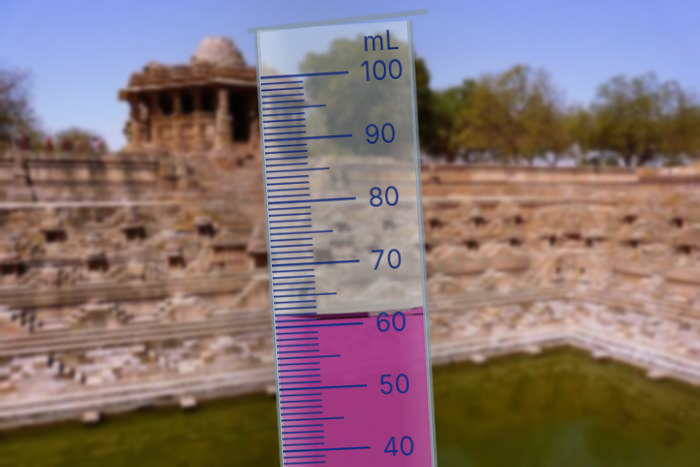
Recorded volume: 61 mL
